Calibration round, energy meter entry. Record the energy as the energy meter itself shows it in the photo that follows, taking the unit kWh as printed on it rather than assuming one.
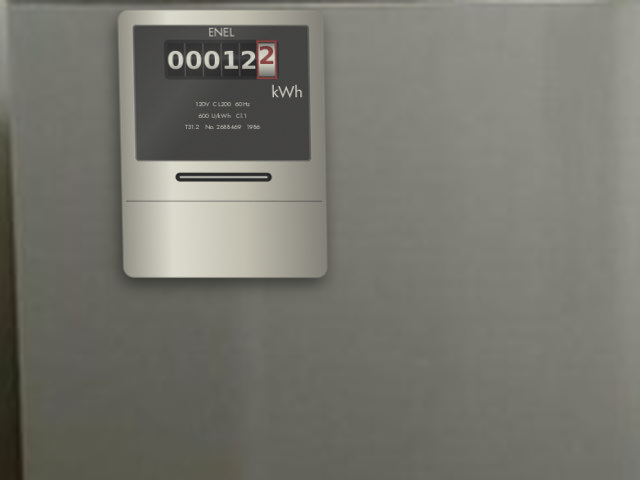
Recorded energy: 12.2 kWh
